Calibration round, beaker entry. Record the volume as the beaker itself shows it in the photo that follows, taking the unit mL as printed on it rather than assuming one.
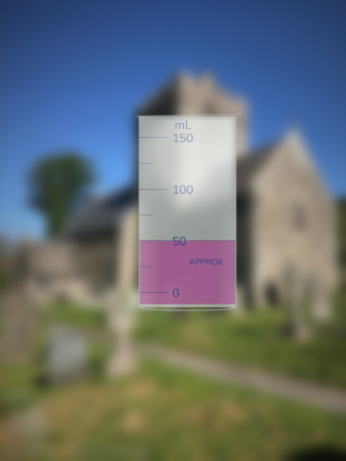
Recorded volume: 50 mL
